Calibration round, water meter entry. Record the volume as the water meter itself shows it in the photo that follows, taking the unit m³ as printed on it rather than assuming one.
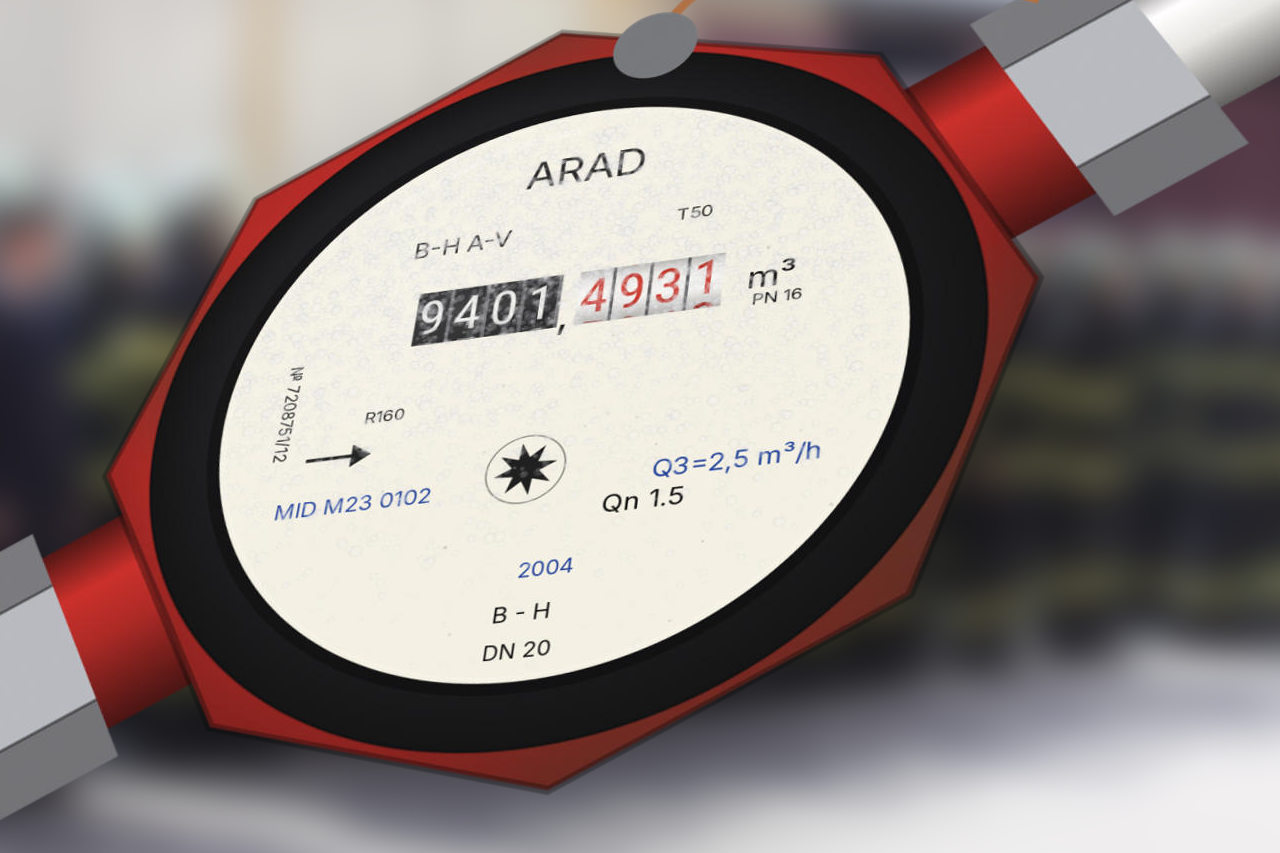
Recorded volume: 9401.4931 m³
